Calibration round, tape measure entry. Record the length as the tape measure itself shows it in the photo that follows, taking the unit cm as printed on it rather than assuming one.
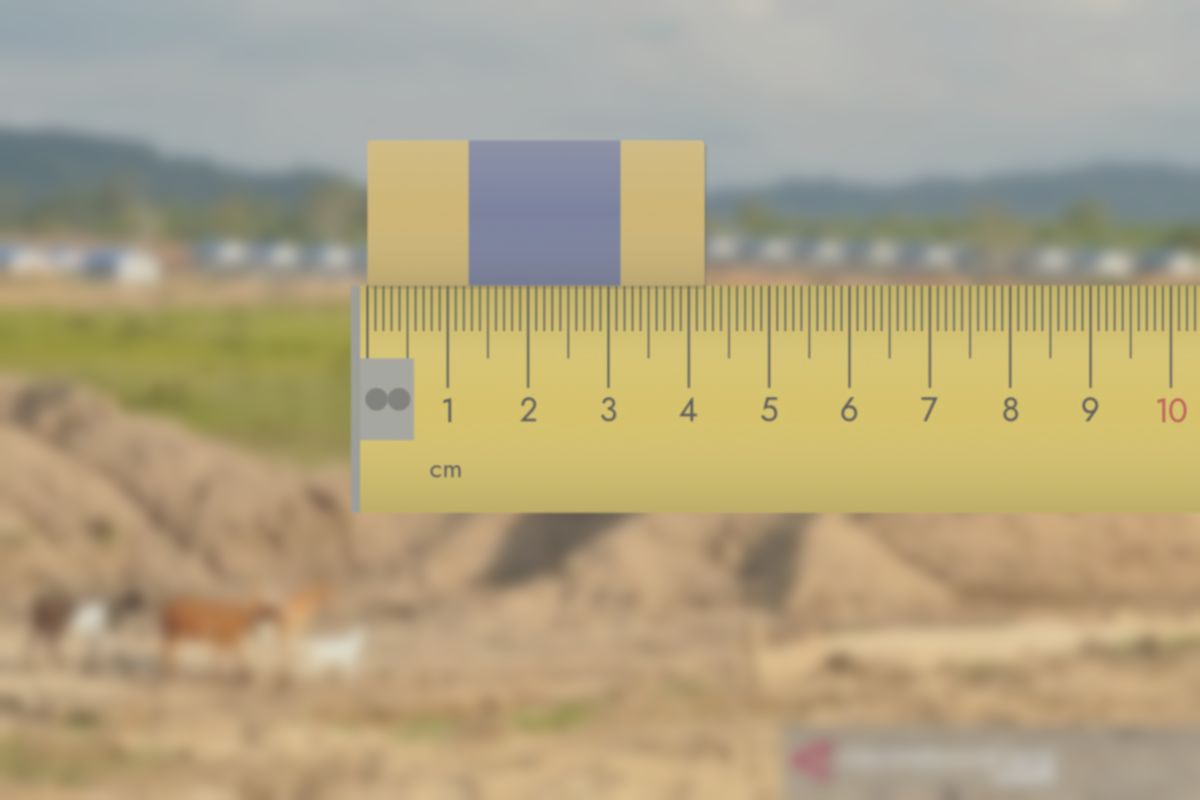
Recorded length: 4.2 cm
